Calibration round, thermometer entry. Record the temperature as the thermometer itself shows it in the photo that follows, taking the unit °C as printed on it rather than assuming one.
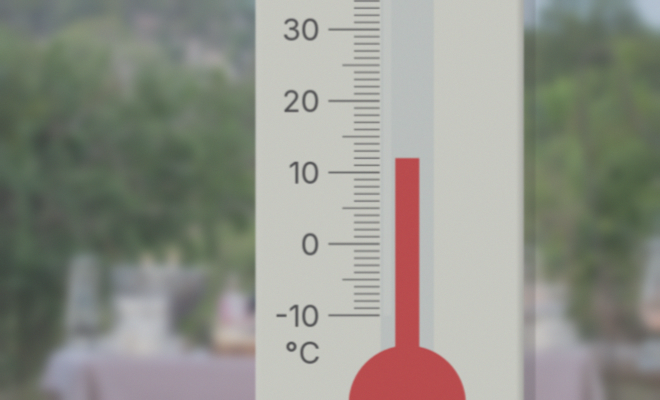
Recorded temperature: 12 °C
